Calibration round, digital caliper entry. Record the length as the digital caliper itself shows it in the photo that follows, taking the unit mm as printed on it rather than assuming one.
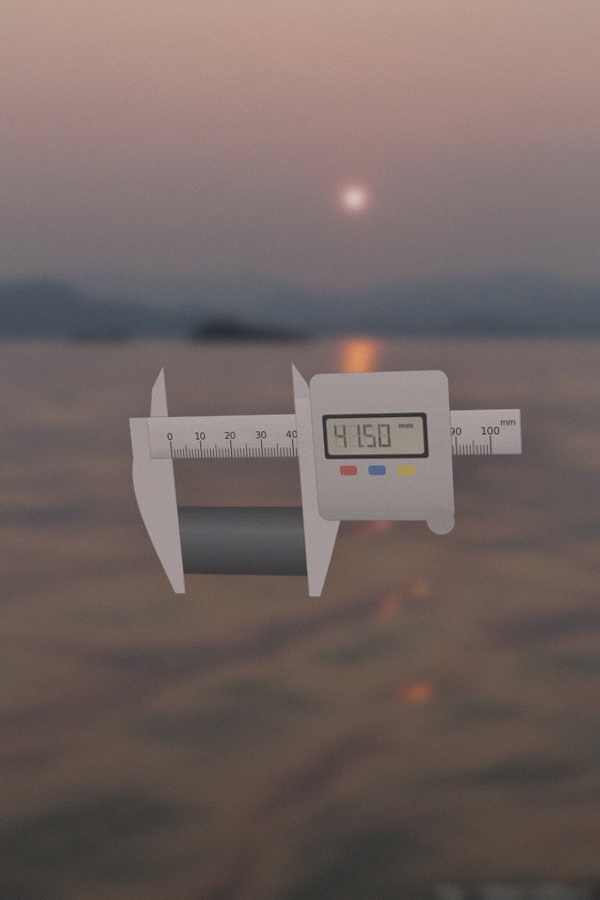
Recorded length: 41.50 mm
